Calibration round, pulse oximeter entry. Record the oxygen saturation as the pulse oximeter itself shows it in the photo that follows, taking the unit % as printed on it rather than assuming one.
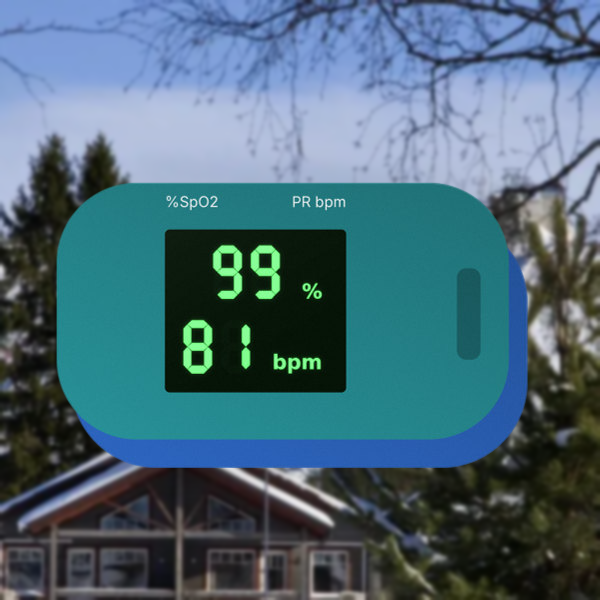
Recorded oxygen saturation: 99 %
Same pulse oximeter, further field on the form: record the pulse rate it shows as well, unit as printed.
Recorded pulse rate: 81 bpm
